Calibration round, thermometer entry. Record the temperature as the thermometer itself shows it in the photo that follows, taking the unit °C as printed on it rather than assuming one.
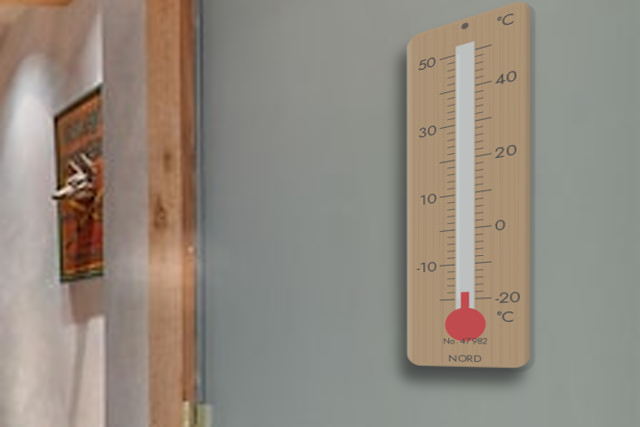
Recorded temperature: -18 °C
